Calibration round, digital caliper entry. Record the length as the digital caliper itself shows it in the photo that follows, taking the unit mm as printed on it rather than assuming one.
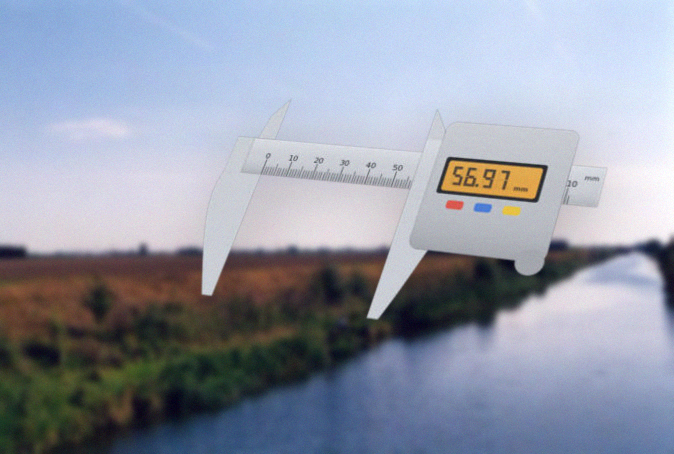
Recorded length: 56.97 mm
